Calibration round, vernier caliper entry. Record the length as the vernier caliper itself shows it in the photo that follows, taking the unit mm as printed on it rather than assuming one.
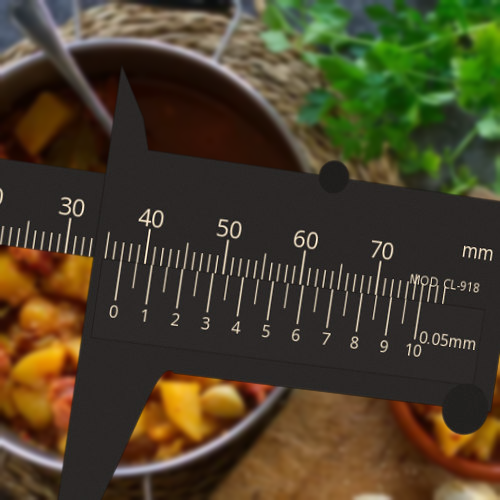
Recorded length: 37.0 mm
